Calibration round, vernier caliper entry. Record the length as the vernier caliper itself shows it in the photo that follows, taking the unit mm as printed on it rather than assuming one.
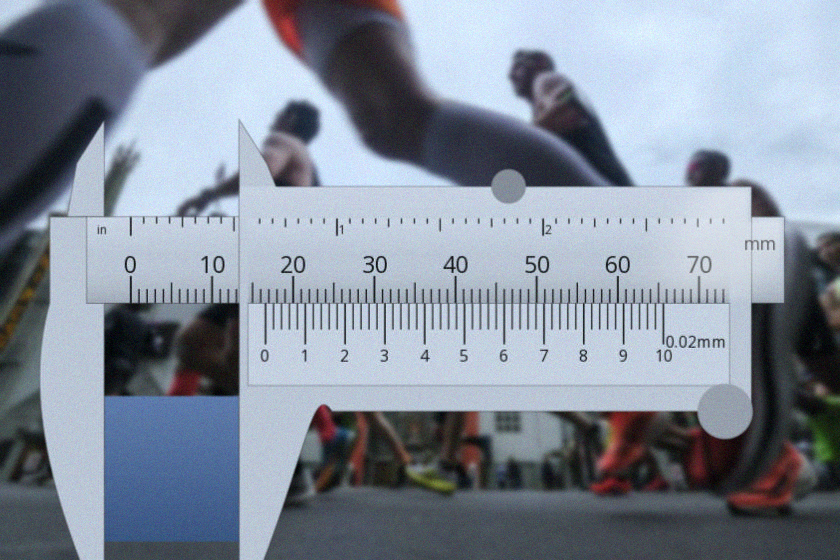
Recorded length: 16.6 mm
